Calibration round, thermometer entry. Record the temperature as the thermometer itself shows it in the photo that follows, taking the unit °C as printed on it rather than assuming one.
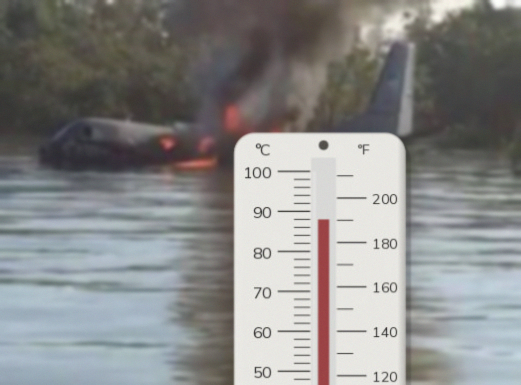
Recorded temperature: 88 °C
